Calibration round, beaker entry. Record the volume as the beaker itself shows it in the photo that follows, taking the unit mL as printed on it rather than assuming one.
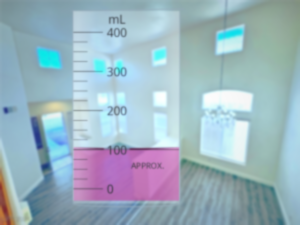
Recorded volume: 100 mL
